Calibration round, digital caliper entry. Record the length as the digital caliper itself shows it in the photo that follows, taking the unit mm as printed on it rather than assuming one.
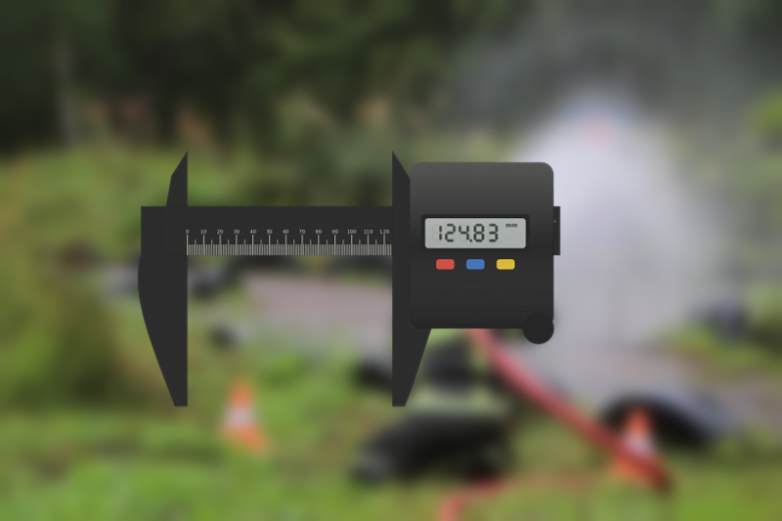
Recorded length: 124.83 mm
